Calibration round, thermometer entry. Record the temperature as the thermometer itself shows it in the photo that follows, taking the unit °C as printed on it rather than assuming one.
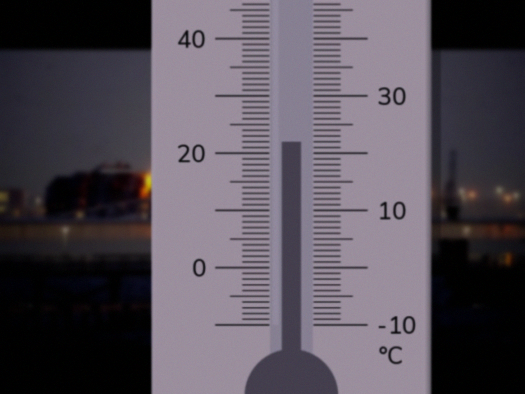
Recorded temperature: 22 °C
